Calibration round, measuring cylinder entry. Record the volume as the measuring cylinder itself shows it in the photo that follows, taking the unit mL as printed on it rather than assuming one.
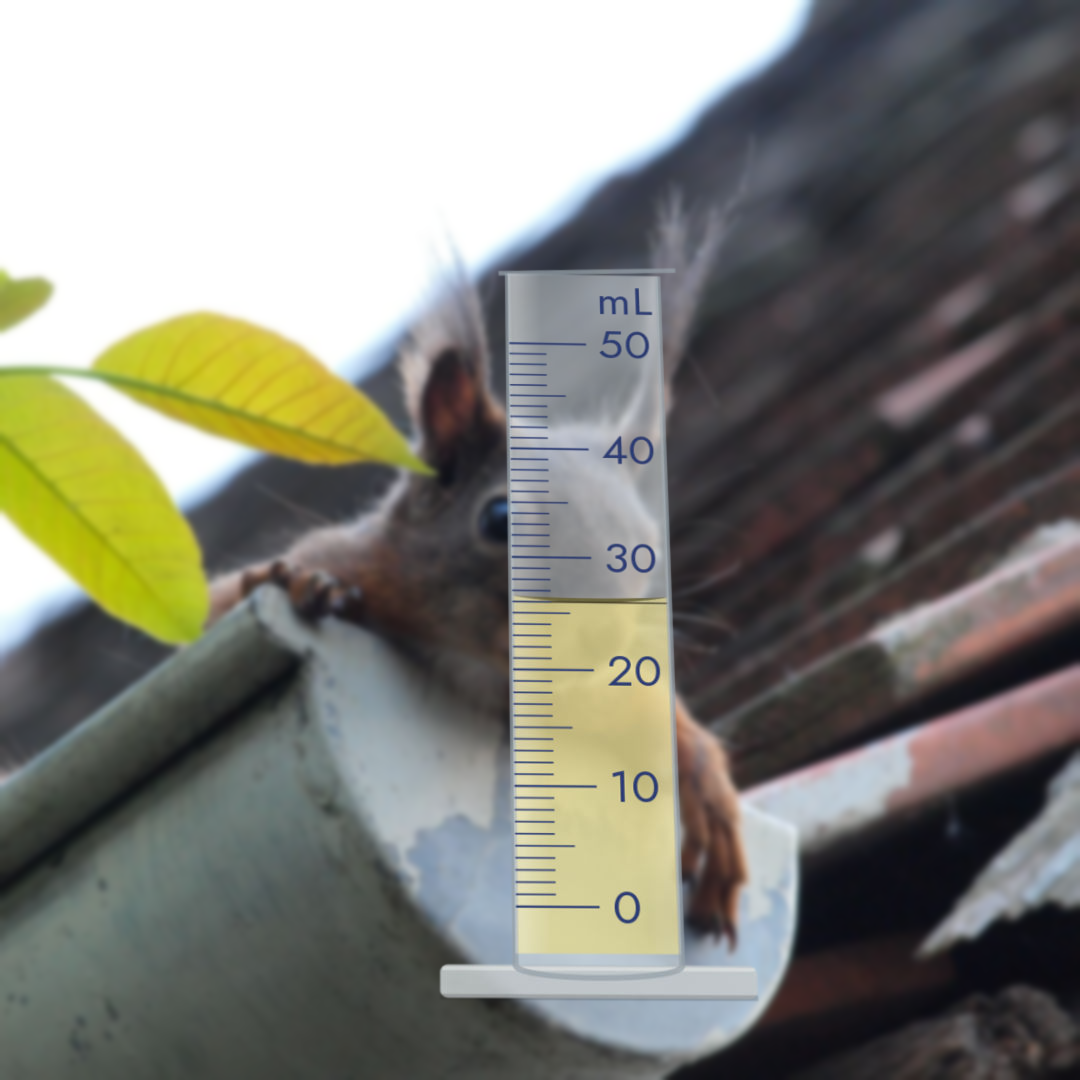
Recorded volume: 26 mL
